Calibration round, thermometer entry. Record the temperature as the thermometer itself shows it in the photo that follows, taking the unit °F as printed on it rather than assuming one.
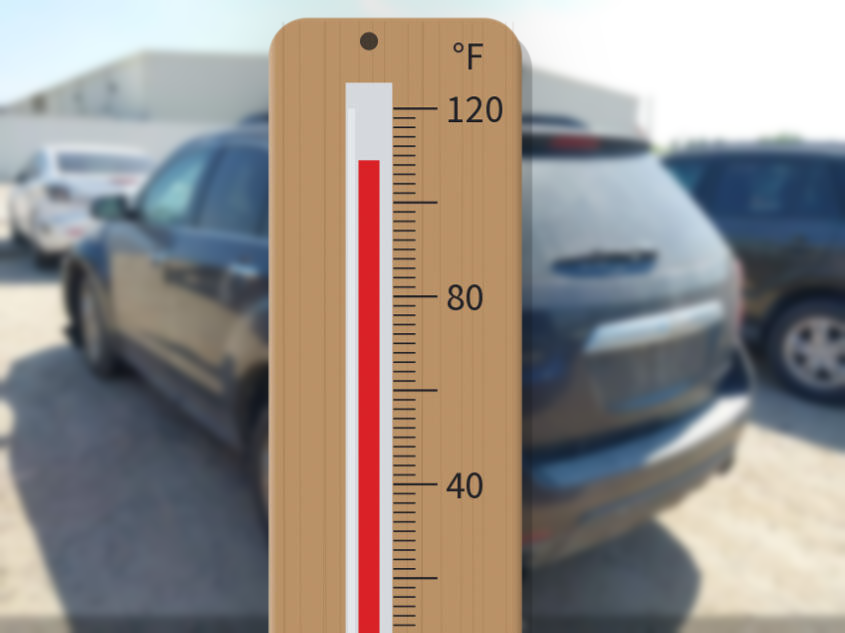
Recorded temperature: 109 °F
